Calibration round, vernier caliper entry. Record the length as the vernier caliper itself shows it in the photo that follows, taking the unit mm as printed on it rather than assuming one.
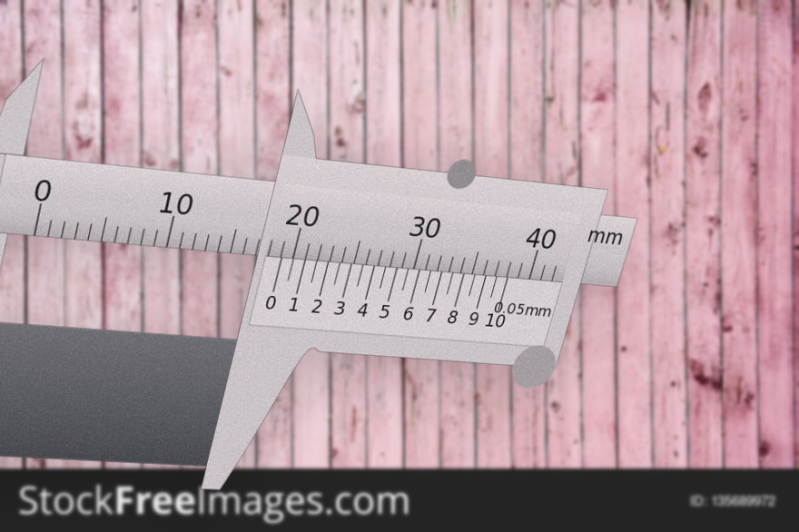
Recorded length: 19.1 mm
